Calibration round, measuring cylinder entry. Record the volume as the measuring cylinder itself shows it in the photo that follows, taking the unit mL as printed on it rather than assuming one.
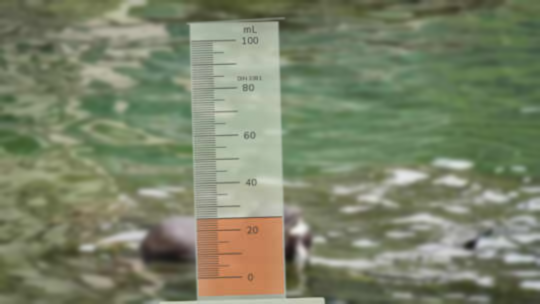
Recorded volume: 25 mL
